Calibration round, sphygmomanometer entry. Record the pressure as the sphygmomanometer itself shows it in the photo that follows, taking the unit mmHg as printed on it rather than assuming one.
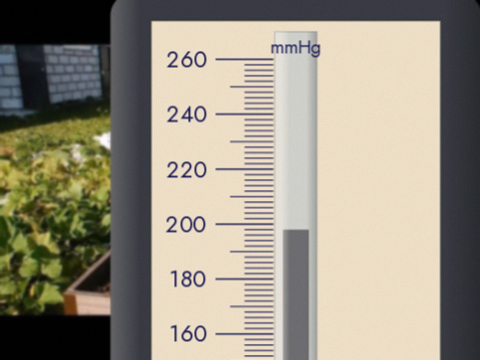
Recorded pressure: 198 mmHg
